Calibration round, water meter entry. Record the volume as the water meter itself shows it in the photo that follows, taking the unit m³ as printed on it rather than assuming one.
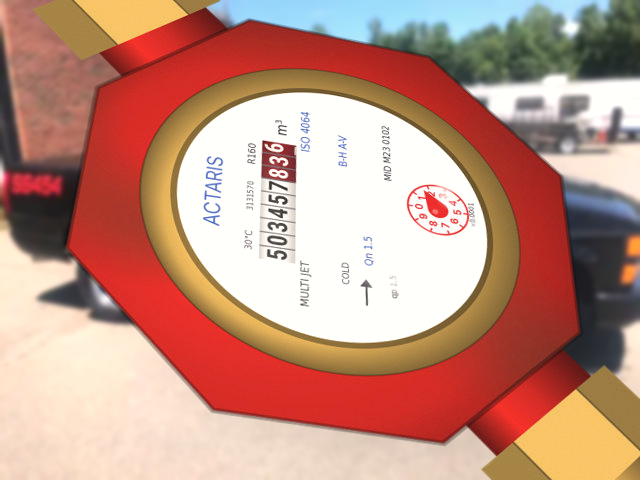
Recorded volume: 503457.8361 m³
